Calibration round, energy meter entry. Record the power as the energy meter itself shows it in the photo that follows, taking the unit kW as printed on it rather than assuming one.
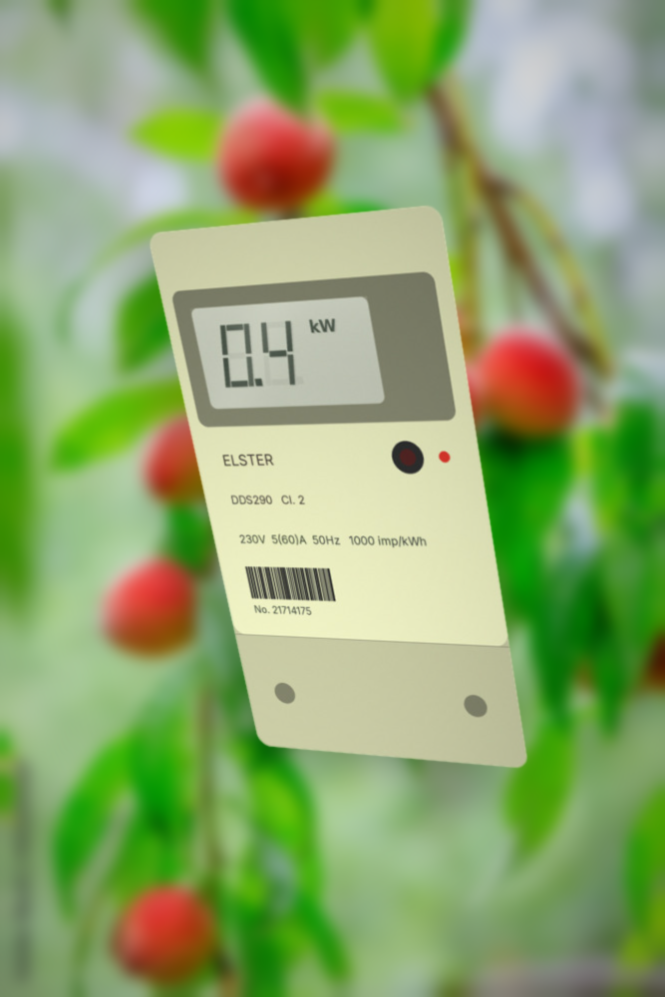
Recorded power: 0.4 kW
